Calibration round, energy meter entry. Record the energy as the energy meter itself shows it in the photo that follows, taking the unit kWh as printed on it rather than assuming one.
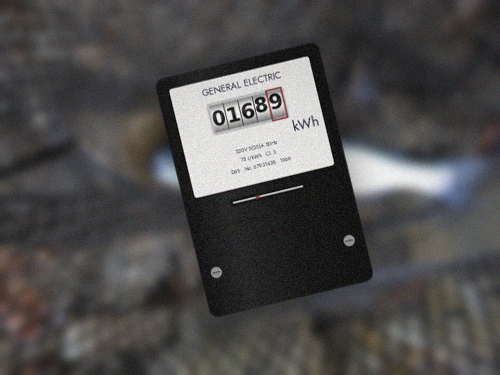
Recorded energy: 168.9 kWh
